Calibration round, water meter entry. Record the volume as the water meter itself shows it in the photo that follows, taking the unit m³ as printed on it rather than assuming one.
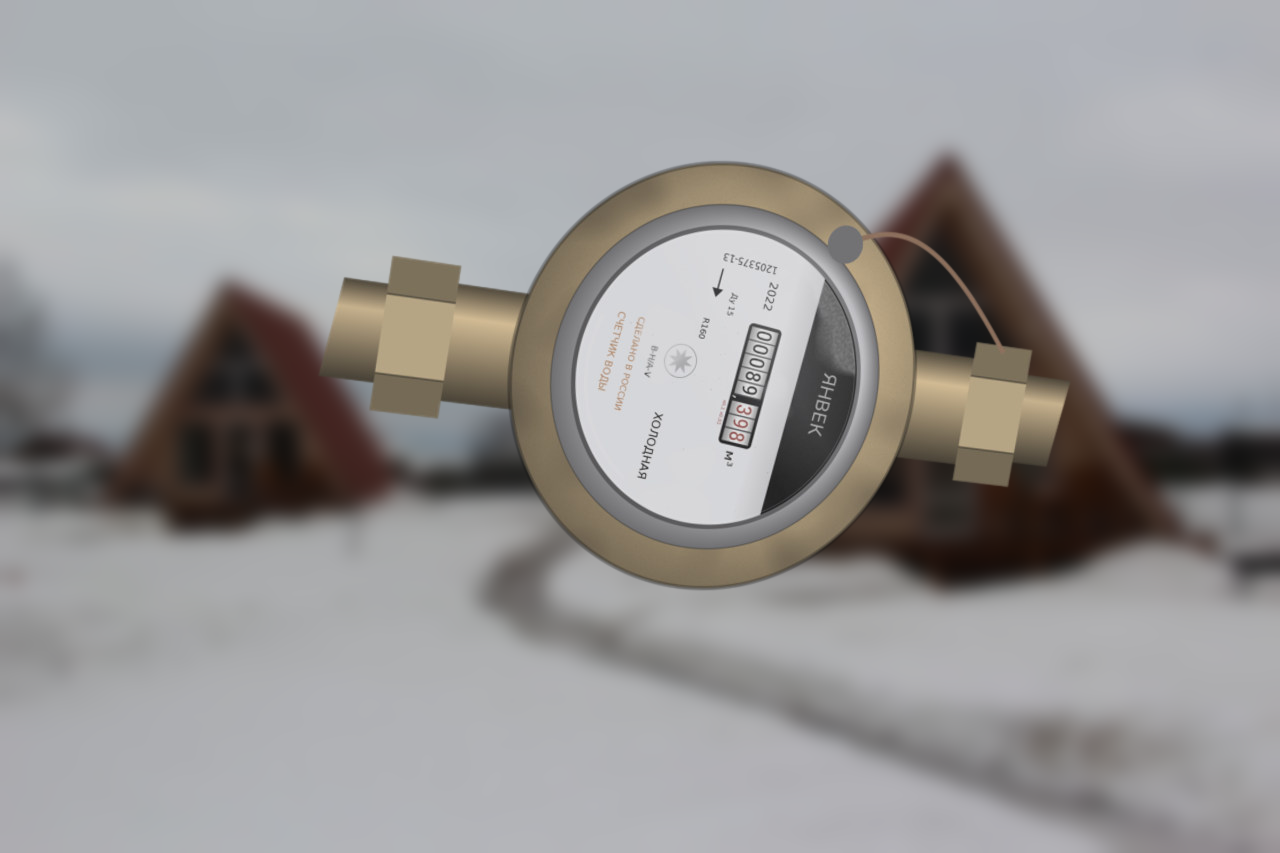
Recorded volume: 89.398 m³
